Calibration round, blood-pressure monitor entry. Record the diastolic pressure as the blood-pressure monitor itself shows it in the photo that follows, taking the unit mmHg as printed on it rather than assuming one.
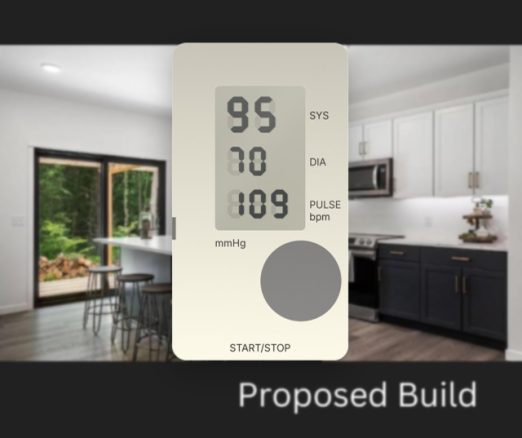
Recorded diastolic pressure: 70 mmHg
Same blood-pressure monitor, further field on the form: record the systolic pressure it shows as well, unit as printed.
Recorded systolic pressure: 95 mmHg
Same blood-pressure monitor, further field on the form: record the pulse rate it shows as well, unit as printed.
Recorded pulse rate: 109 bpm
